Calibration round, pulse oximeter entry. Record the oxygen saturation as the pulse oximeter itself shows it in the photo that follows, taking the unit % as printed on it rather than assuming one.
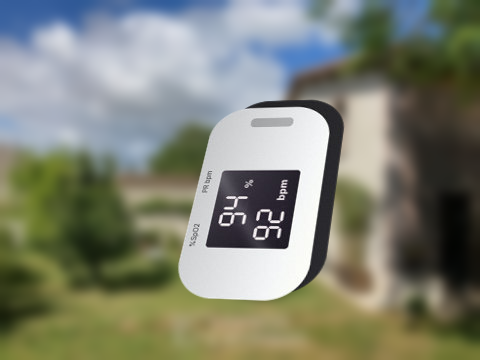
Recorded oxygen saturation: 94 %
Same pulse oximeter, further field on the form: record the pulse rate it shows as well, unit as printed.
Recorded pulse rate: 92 bpm
